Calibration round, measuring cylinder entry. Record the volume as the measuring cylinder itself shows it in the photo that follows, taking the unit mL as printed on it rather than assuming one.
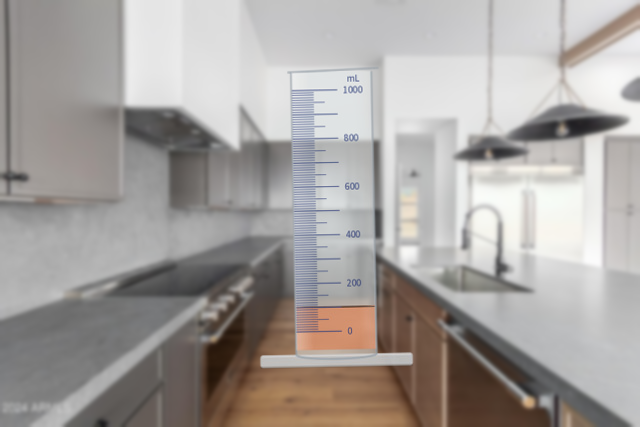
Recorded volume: 100 mL
